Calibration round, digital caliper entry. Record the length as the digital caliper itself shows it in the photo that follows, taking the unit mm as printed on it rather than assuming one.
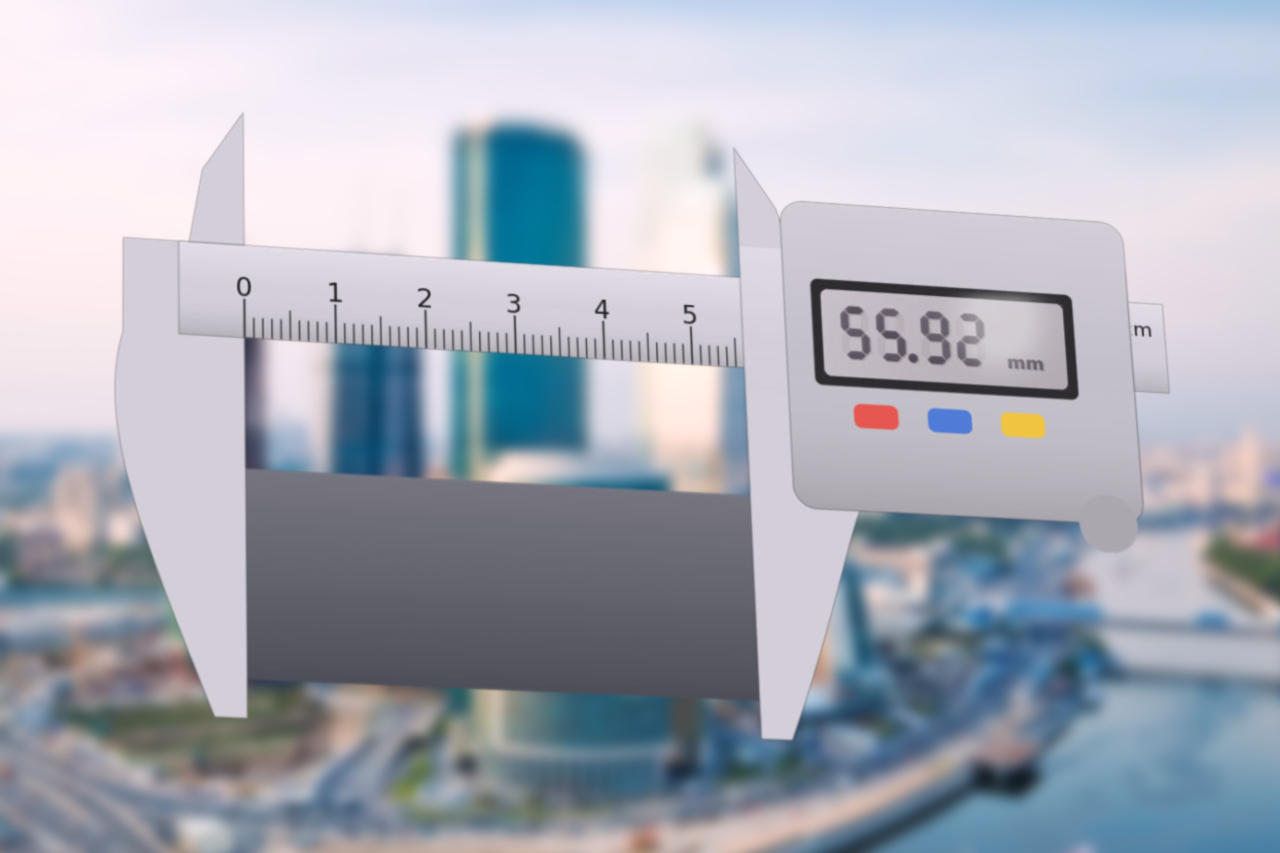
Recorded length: 55.92 mm
